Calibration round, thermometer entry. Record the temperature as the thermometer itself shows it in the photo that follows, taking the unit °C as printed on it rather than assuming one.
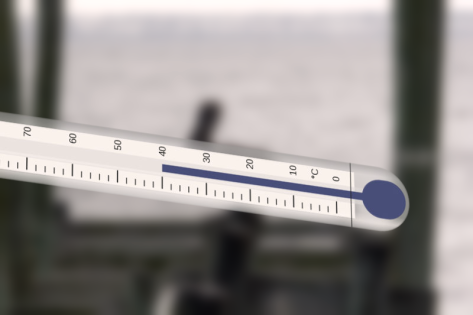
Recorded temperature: 40 °C
